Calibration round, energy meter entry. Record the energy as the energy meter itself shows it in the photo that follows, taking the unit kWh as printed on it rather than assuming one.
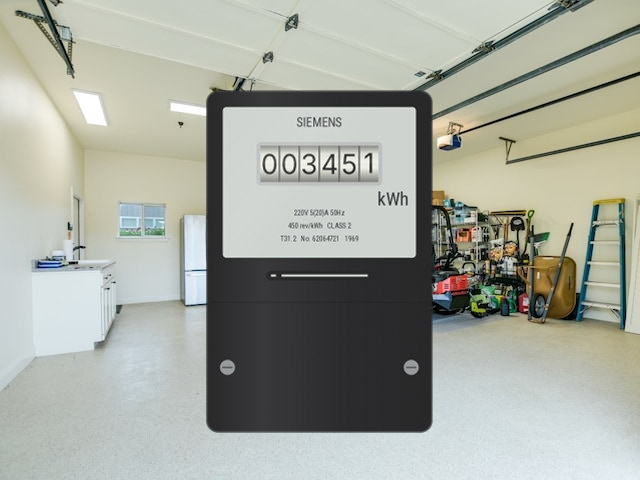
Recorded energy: 3451 kWh
